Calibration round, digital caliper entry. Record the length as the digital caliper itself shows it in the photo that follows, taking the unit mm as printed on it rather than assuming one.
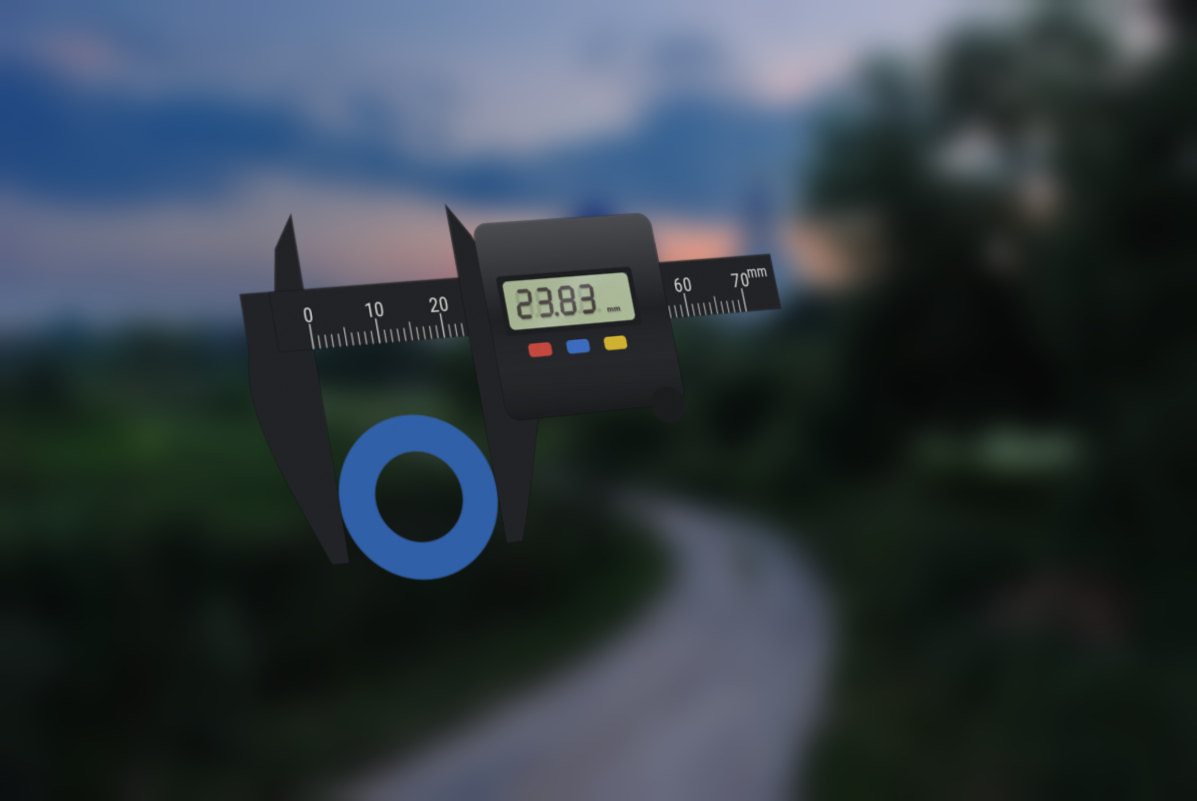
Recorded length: 23.83 mm
